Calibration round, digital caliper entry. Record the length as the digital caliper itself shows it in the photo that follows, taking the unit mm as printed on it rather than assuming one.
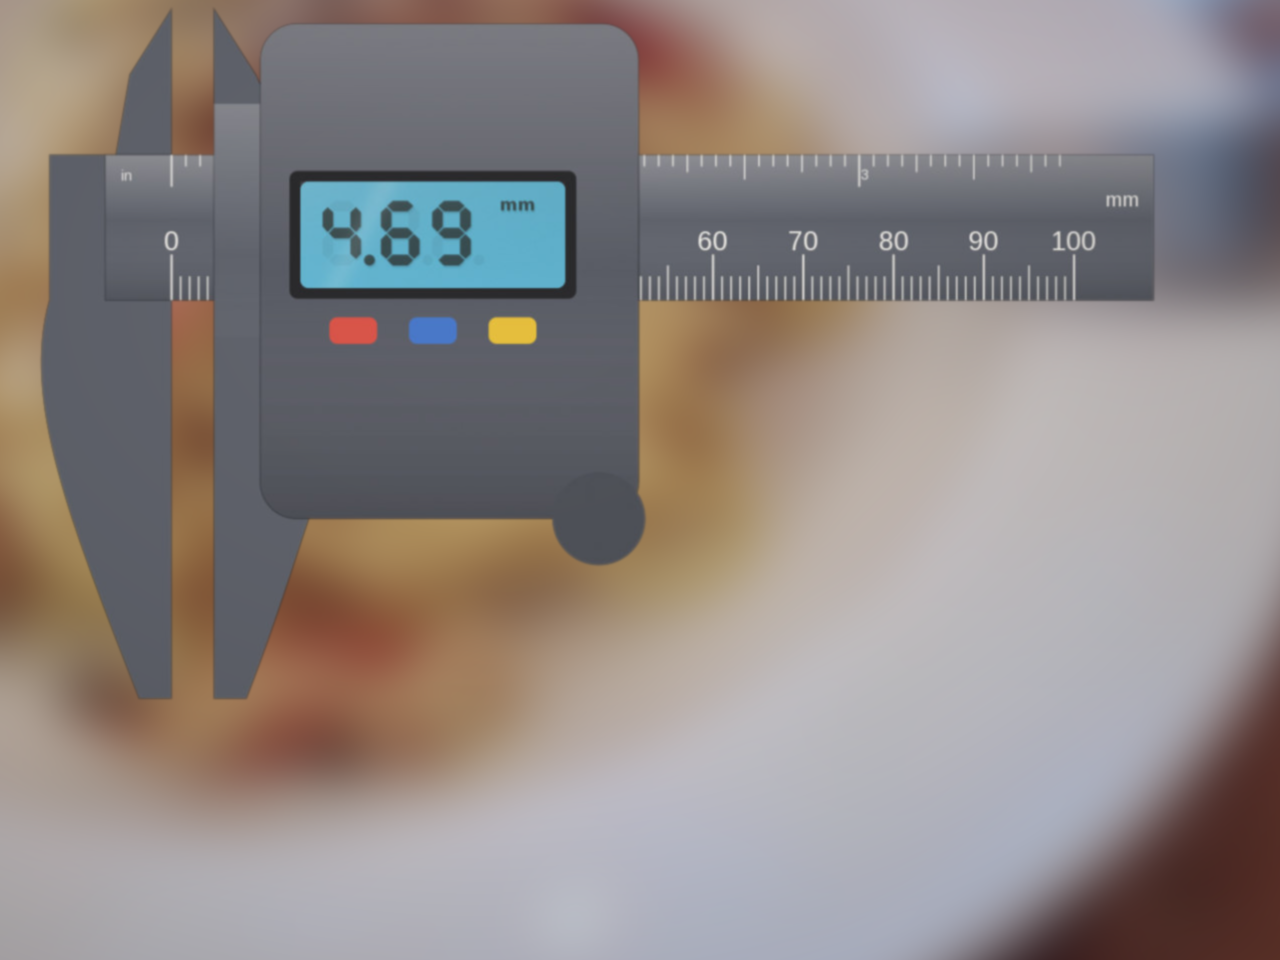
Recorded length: 4.69 mm
